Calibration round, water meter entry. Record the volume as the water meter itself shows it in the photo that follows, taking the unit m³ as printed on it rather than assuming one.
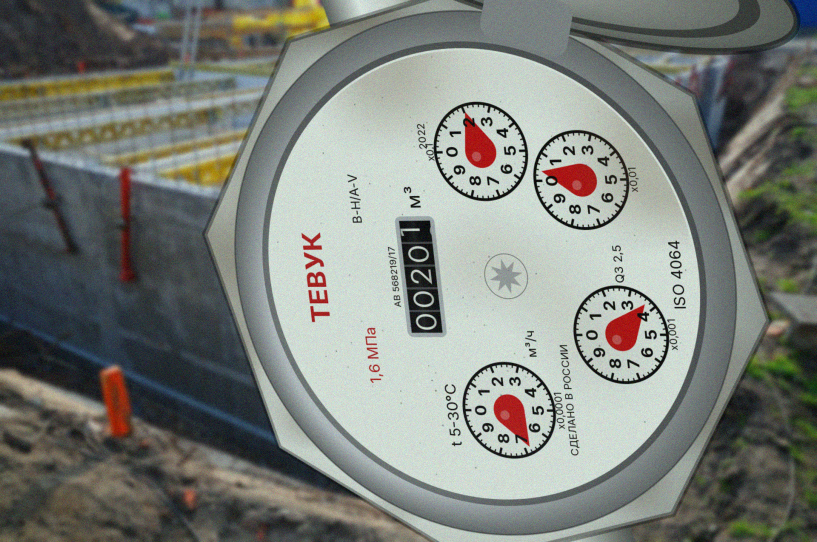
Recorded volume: 201.2036 m³
